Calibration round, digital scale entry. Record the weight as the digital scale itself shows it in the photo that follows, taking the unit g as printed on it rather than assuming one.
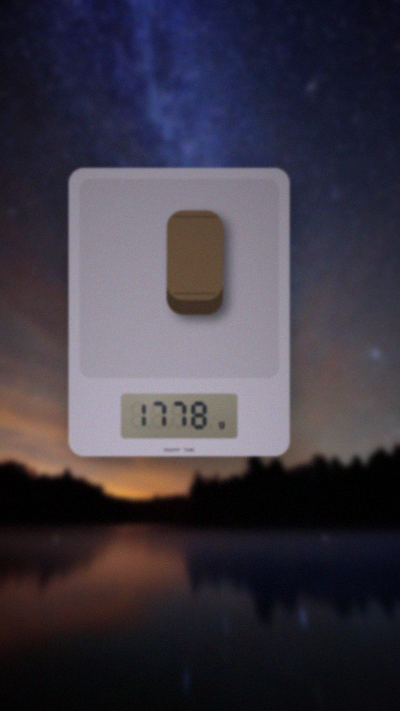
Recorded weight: 1778 g
